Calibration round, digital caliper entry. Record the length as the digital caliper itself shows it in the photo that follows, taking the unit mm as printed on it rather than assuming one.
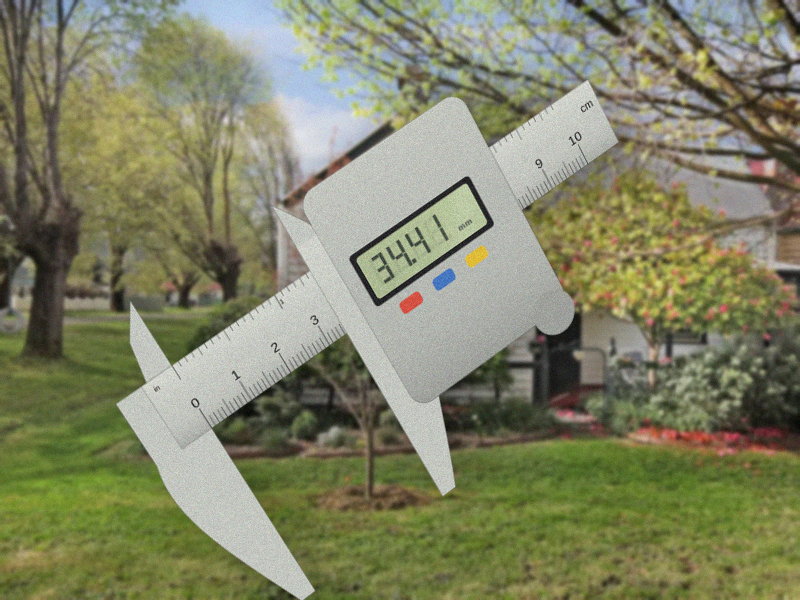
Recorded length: 34.41 mm
